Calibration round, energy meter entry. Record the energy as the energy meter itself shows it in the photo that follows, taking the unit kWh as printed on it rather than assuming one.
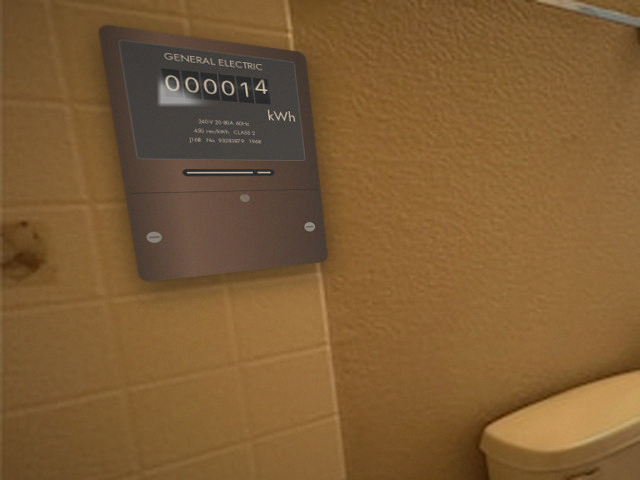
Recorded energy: 14 kWh
